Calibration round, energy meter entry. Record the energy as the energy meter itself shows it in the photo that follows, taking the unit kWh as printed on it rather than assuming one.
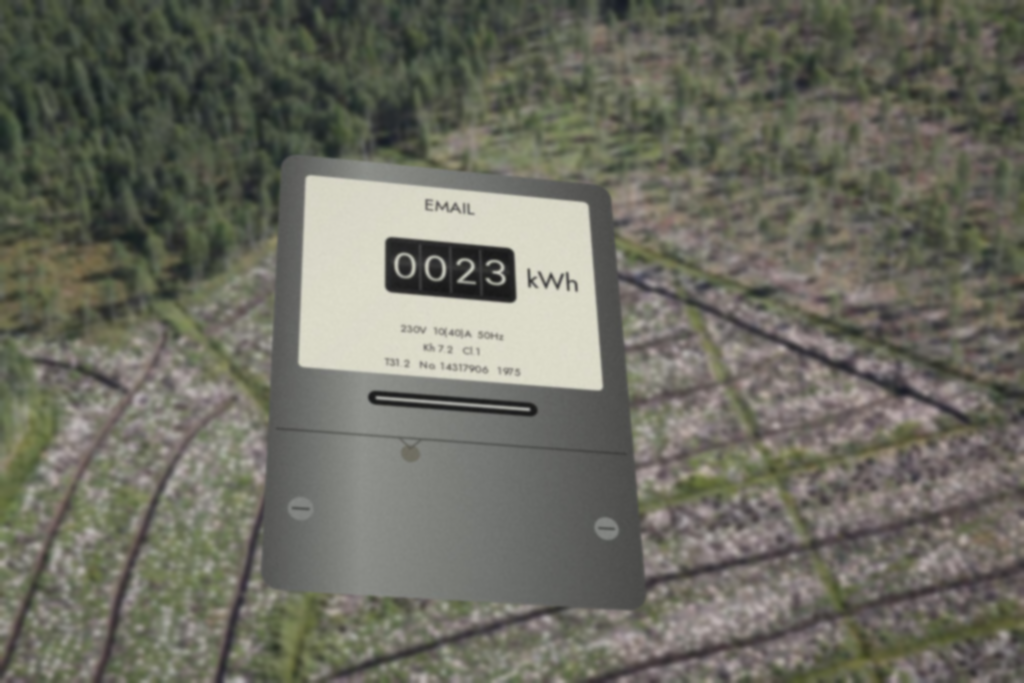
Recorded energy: 23 kWh
